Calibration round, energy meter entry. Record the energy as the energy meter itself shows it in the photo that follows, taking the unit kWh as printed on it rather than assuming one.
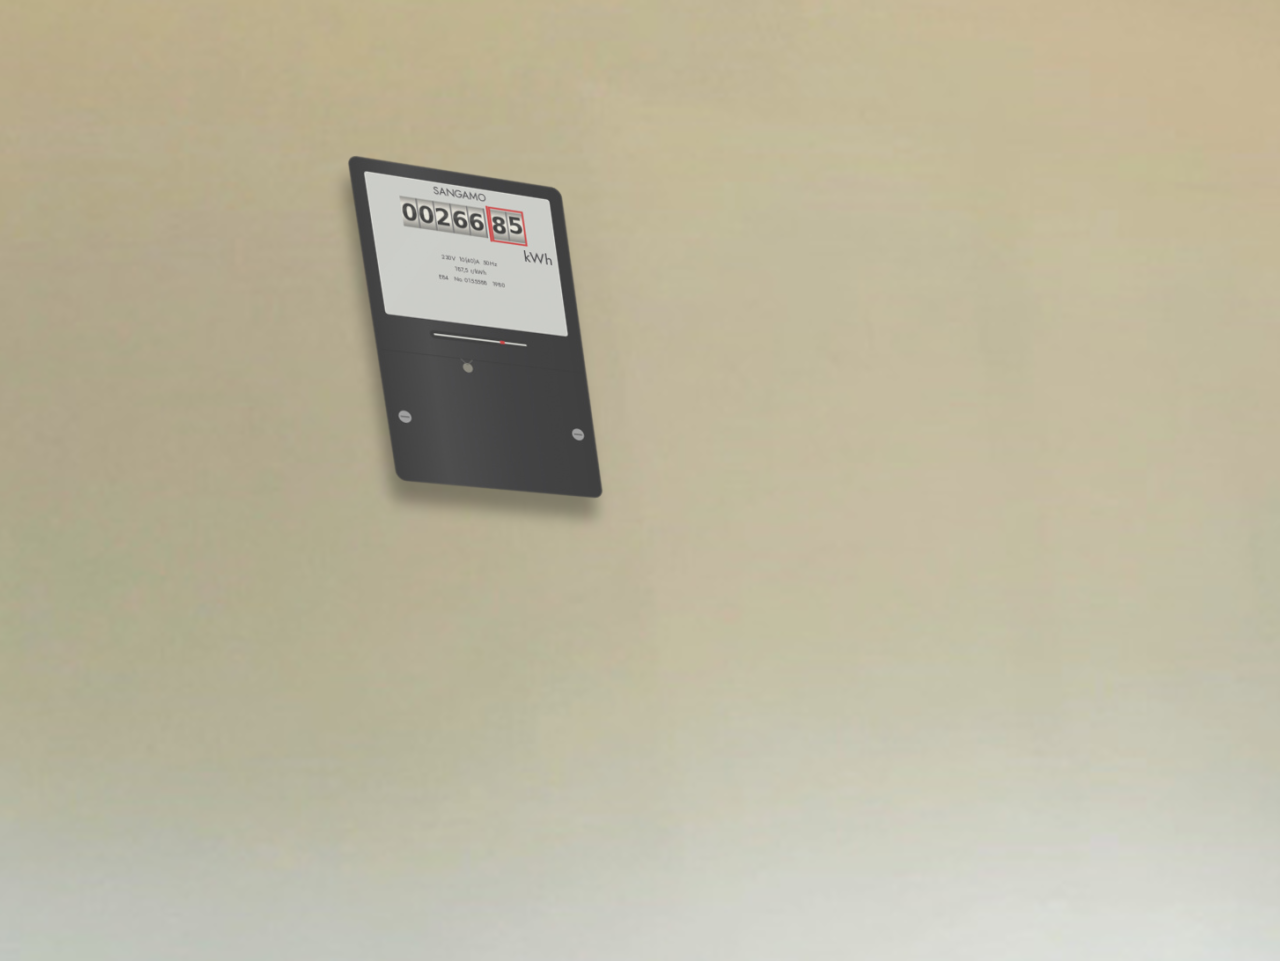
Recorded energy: 266.85 kWh
